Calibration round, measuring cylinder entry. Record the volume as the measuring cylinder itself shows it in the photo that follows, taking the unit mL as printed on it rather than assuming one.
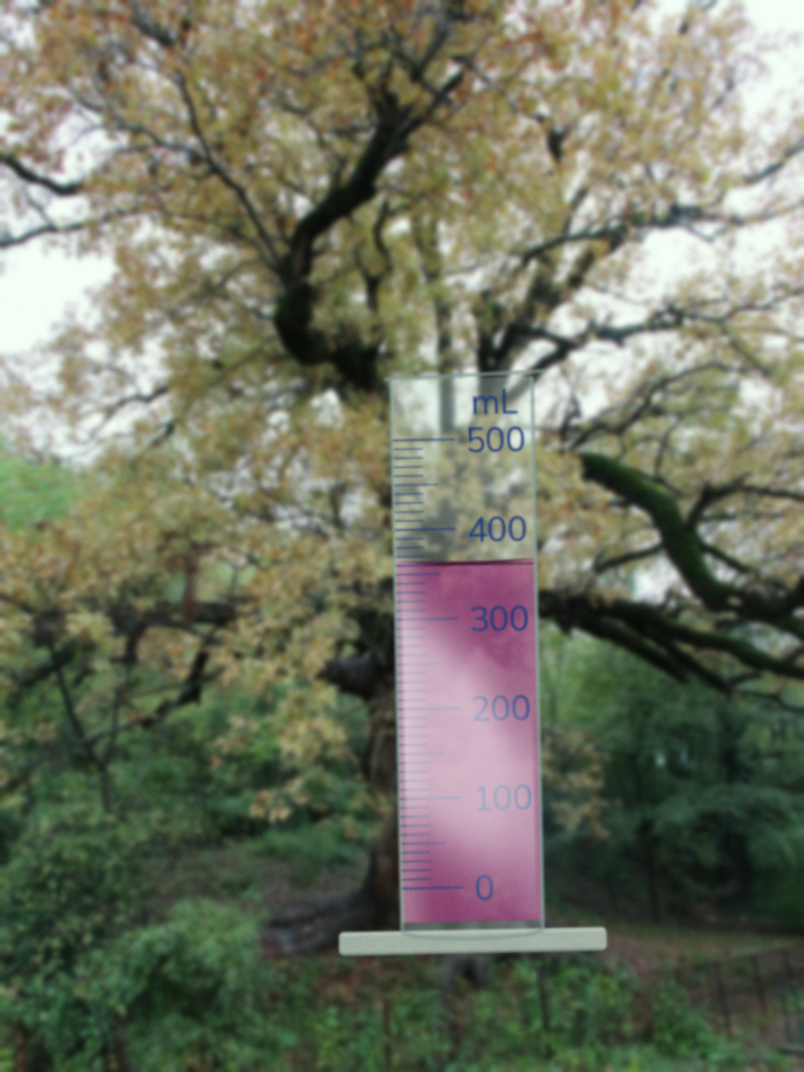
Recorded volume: 360 mL
